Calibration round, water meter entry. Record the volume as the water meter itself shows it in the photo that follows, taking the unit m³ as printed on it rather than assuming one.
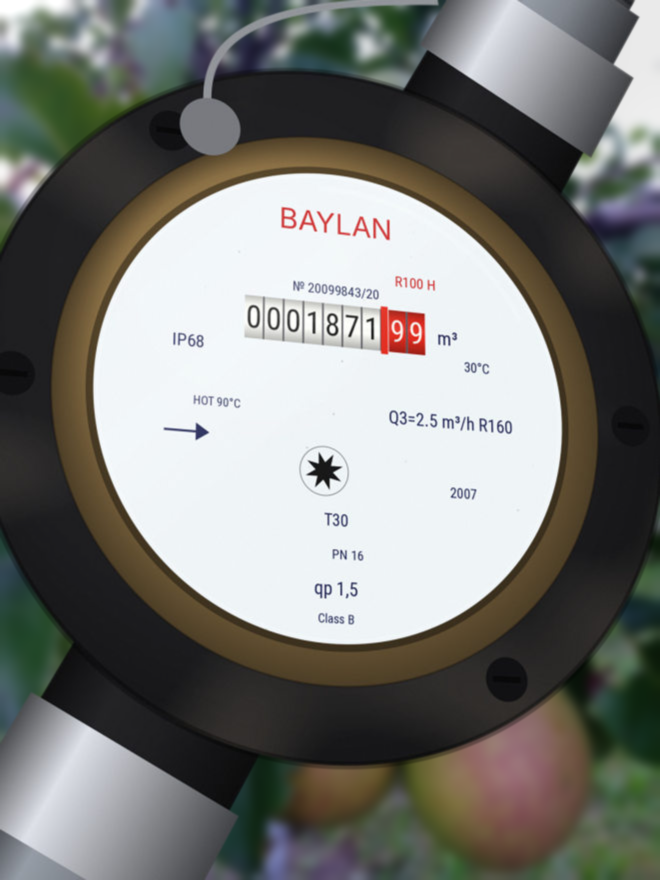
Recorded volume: 1871.99 m³
